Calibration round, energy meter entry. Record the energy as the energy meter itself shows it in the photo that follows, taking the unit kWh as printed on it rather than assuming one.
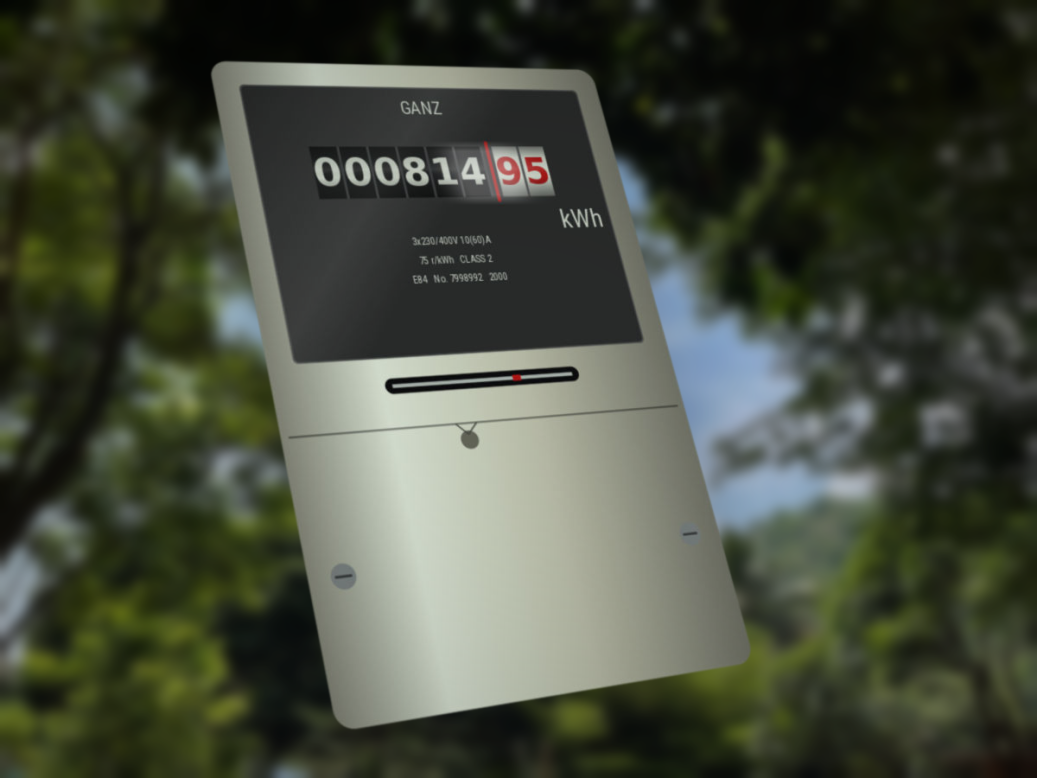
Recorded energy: 814.95 kWh
